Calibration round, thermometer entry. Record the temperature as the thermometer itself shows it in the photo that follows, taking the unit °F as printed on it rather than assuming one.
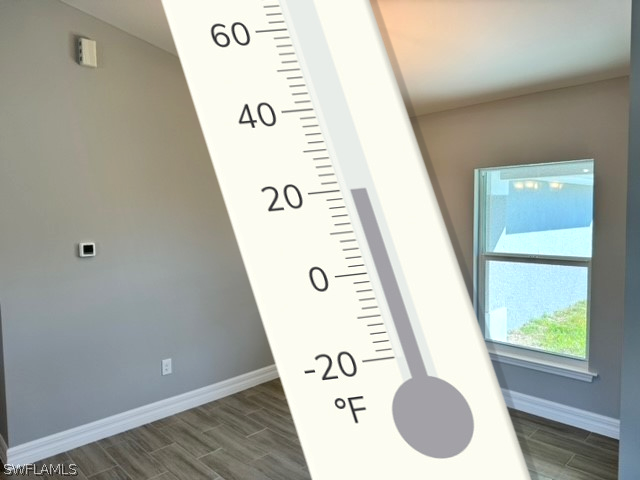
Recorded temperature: 20 °F
